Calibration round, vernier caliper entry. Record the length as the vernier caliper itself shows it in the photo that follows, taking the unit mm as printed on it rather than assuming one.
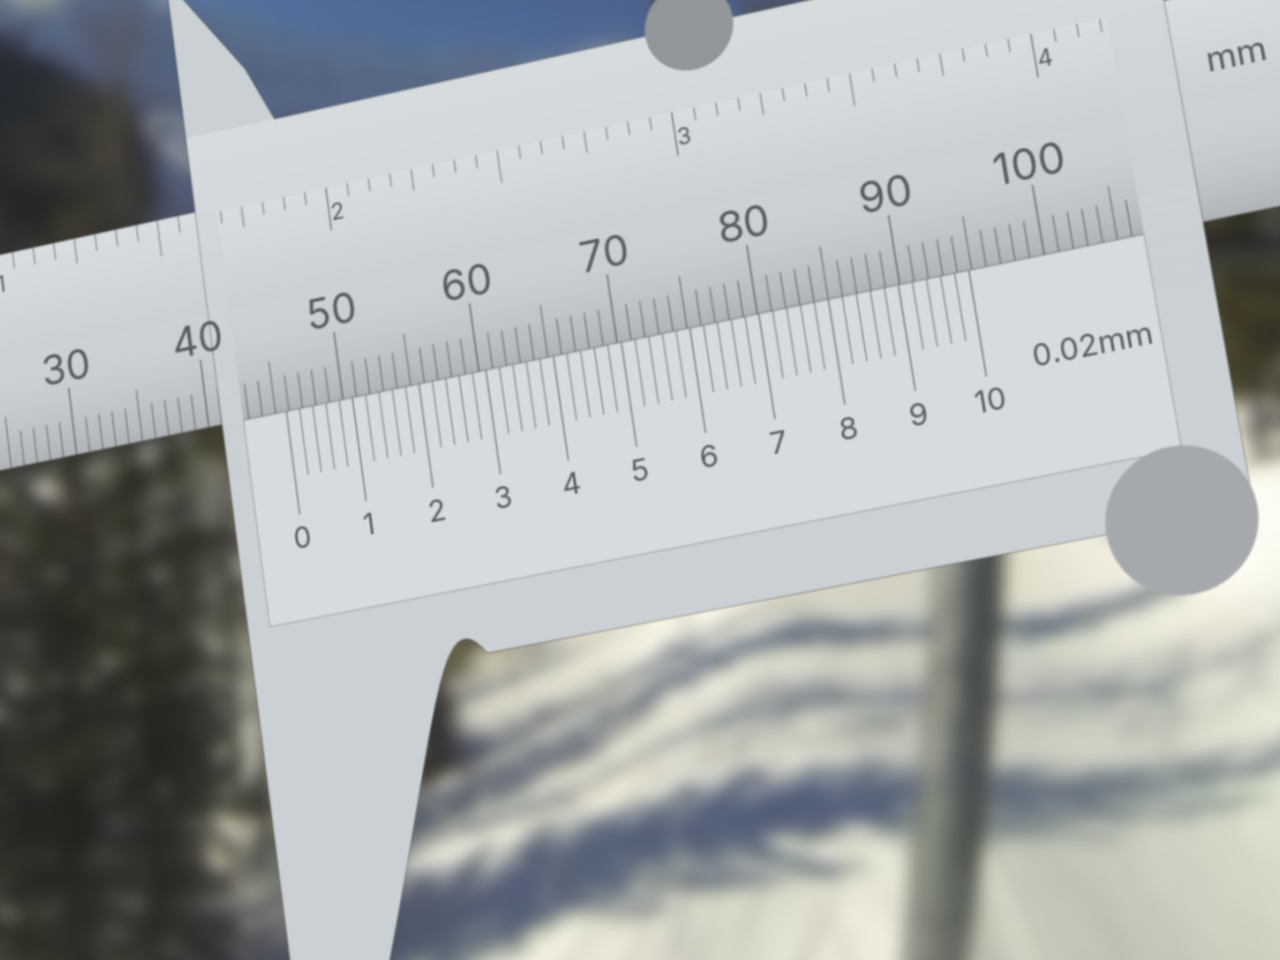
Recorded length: 45.8 mm
